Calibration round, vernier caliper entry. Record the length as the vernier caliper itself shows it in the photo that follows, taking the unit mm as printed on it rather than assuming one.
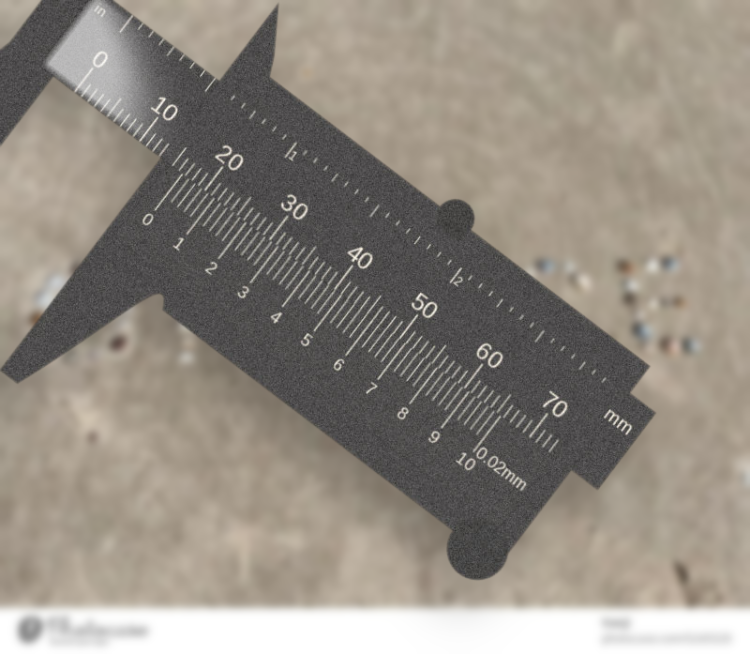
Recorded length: 16.6 mm
